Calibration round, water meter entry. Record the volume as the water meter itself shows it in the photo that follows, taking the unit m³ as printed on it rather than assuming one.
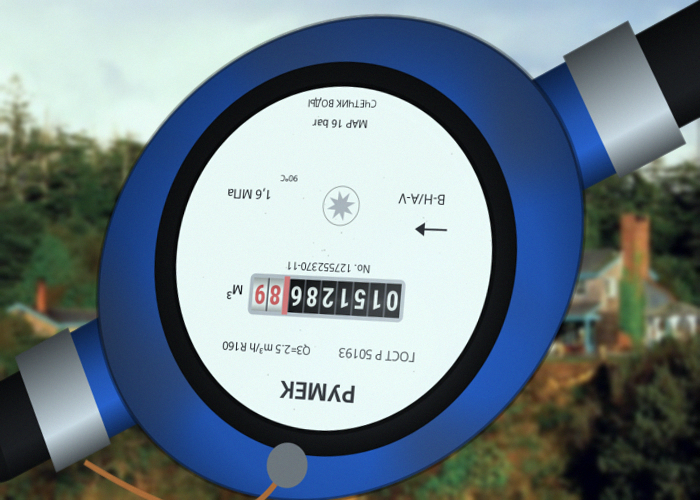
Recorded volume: 151286.89 m³
